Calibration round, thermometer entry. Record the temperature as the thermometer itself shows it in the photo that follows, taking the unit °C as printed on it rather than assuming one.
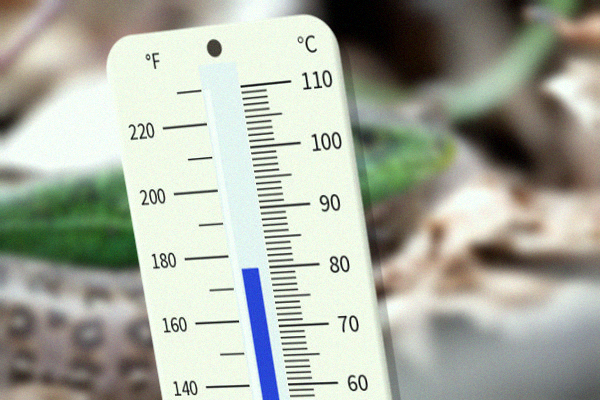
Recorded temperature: 80 °C
